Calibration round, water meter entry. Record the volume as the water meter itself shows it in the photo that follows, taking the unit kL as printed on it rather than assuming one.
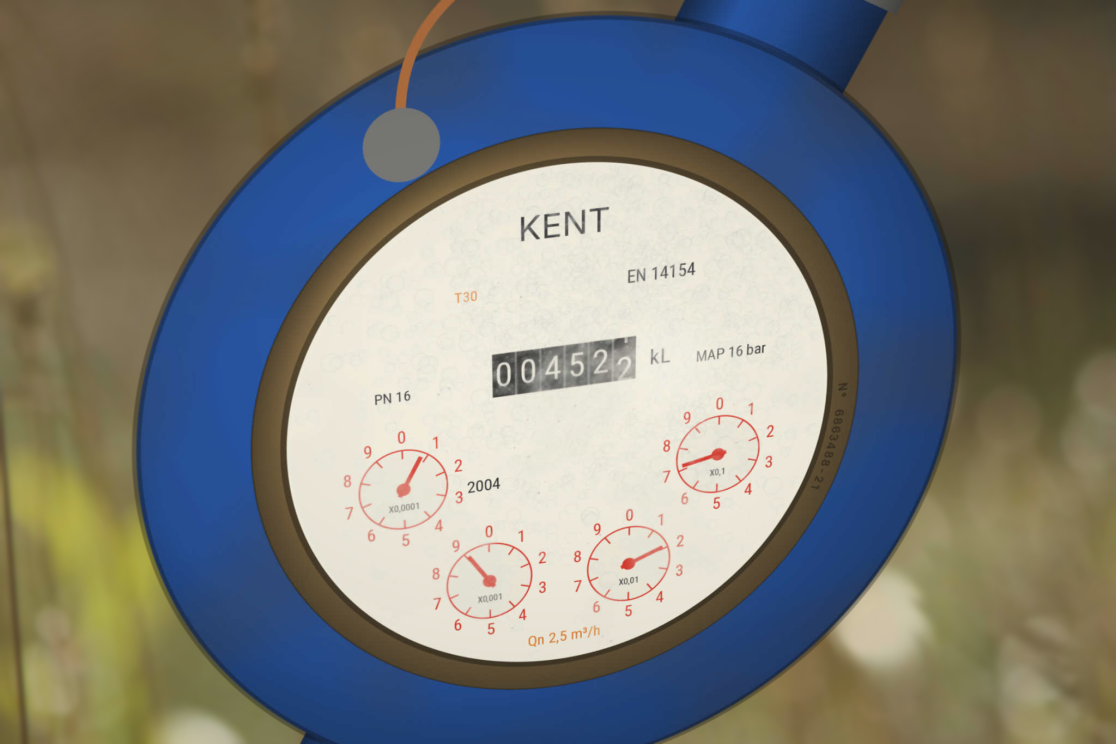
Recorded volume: 4521.7190 kL
